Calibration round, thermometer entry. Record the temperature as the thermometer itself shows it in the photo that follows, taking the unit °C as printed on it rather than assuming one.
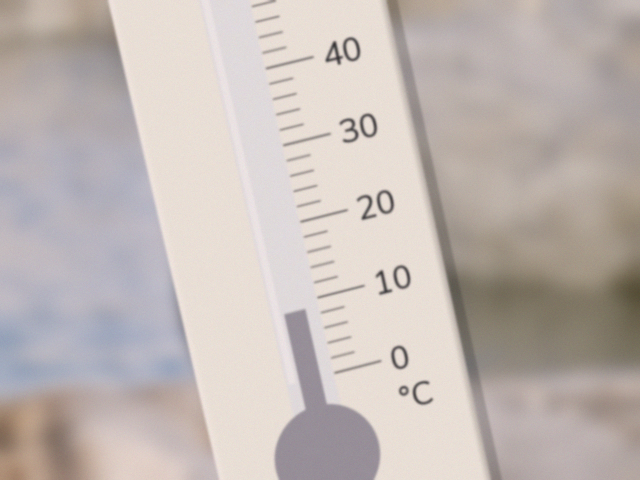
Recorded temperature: 9 °C
